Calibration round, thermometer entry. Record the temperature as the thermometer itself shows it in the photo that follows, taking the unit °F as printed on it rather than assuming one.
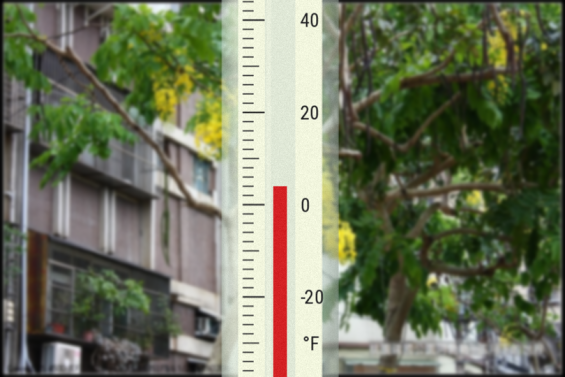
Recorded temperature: 4 °F
